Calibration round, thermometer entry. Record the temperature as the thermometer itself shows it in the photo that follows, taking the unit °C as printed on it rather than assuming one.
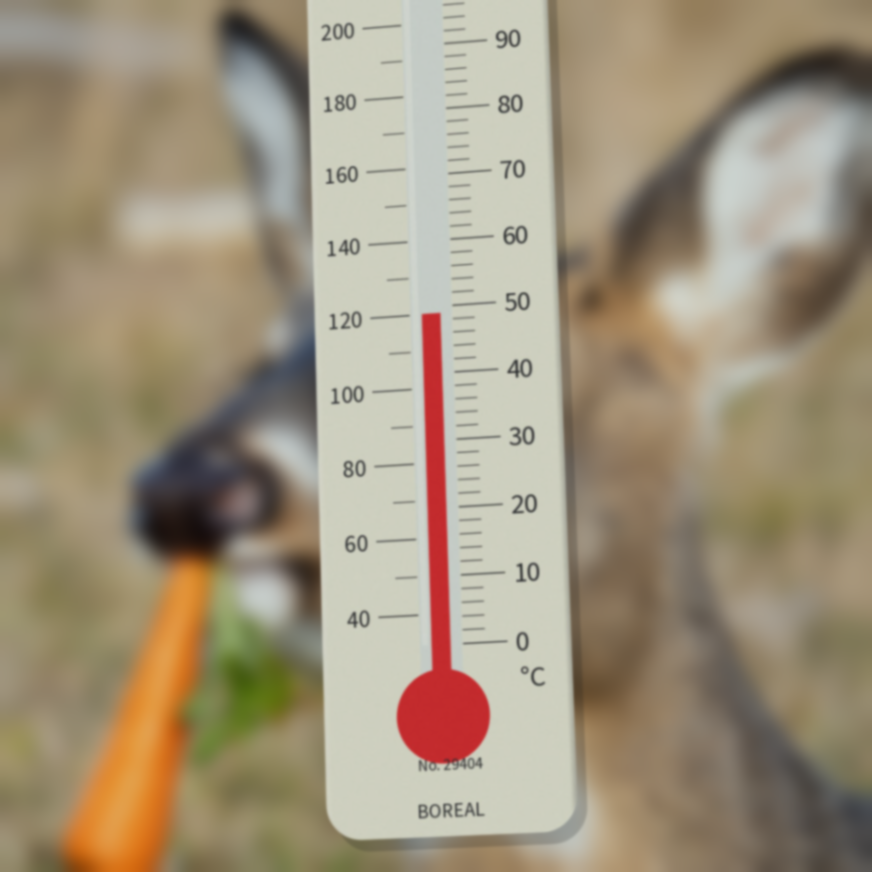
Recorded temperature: 49 °C
